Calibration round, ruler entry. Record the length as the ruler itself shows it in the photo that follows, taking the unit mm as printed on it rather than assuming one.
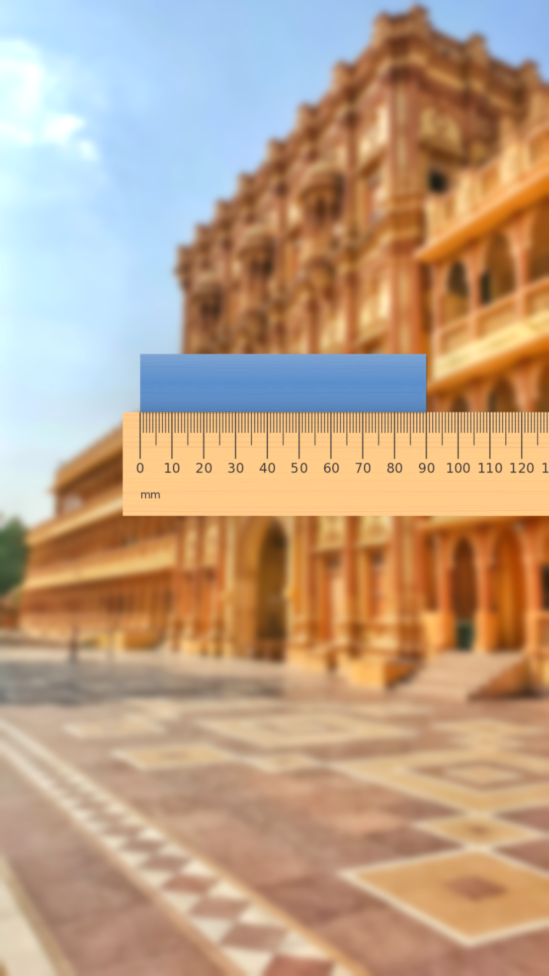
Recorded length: 90 mm
